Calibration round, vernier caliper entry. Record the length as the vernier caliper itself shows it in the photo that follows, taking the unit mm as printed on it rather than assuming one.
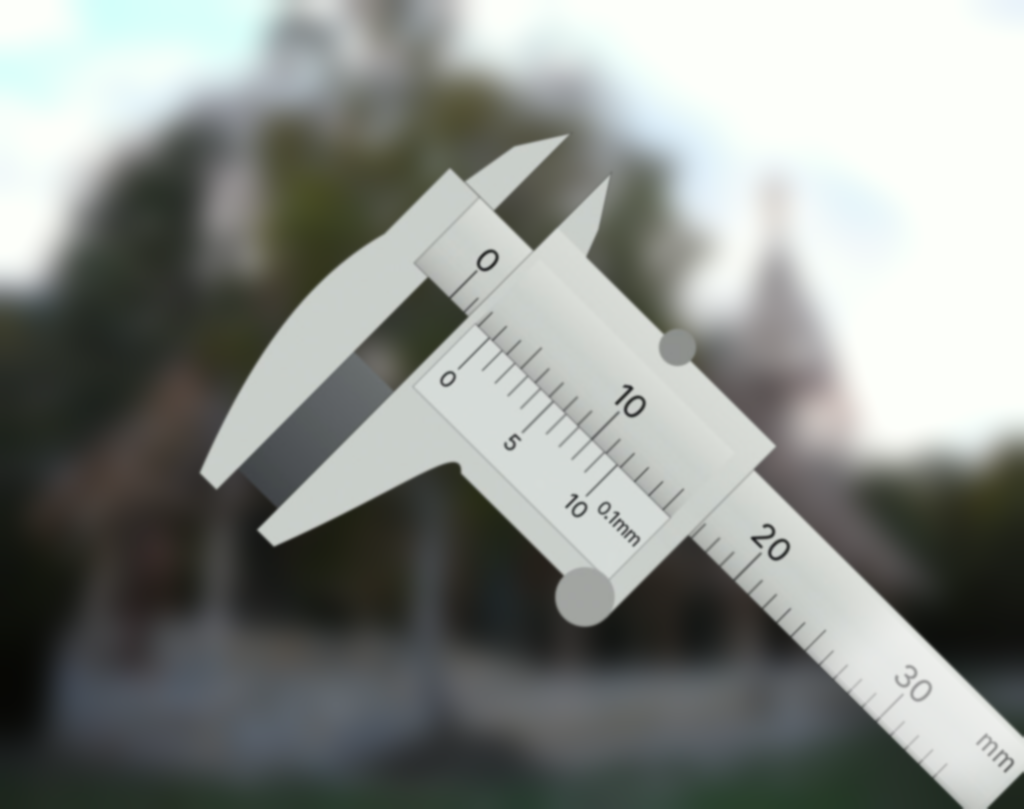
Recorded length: 2.8 mm
